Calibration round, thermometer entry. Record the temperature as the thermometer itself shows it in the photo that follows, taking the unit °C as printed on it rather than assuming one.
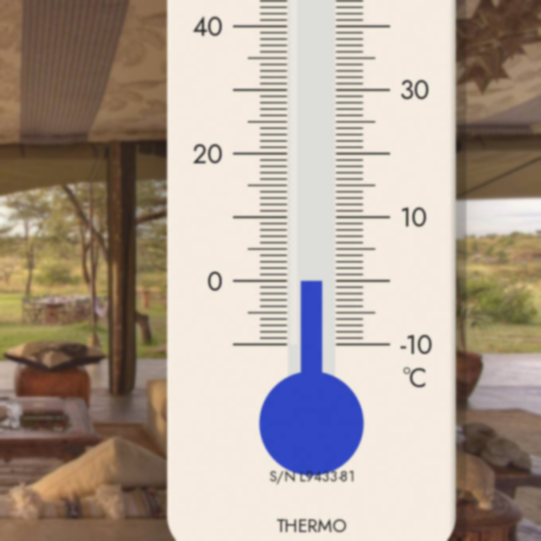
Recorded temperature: 0 °C
